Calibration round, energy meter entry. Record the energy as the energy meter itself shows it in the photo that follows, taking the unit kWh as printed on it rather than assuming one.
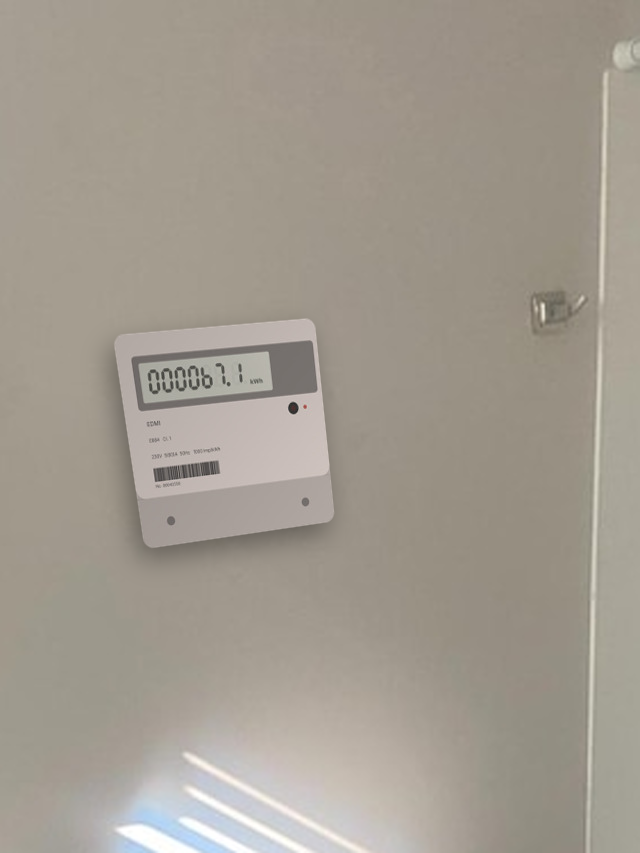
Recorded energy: 67.1 kWh
